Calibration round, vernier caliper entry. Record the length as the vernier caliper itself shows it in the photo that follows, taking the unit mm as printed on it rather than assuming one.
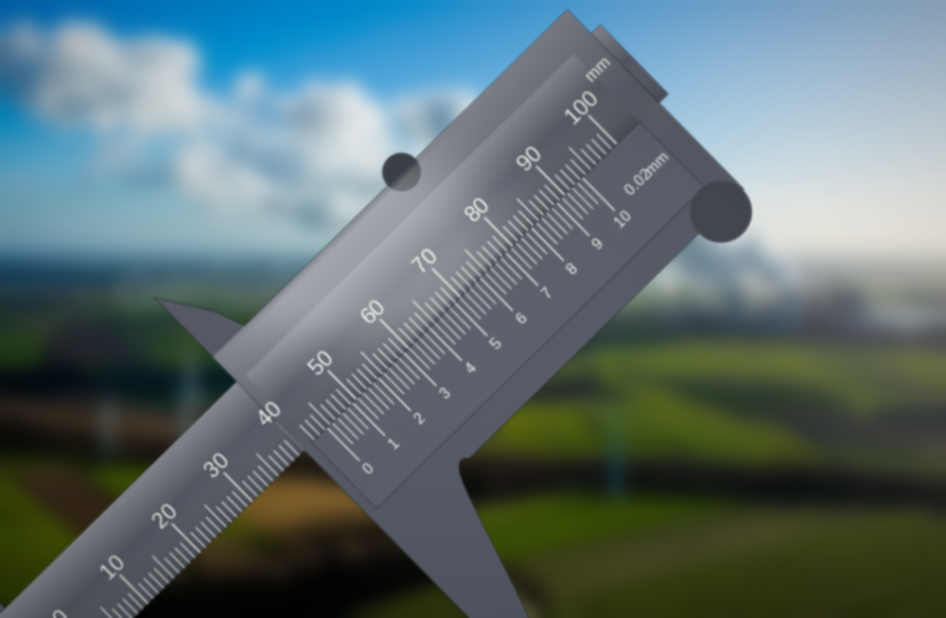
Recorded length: 44.4 mm
